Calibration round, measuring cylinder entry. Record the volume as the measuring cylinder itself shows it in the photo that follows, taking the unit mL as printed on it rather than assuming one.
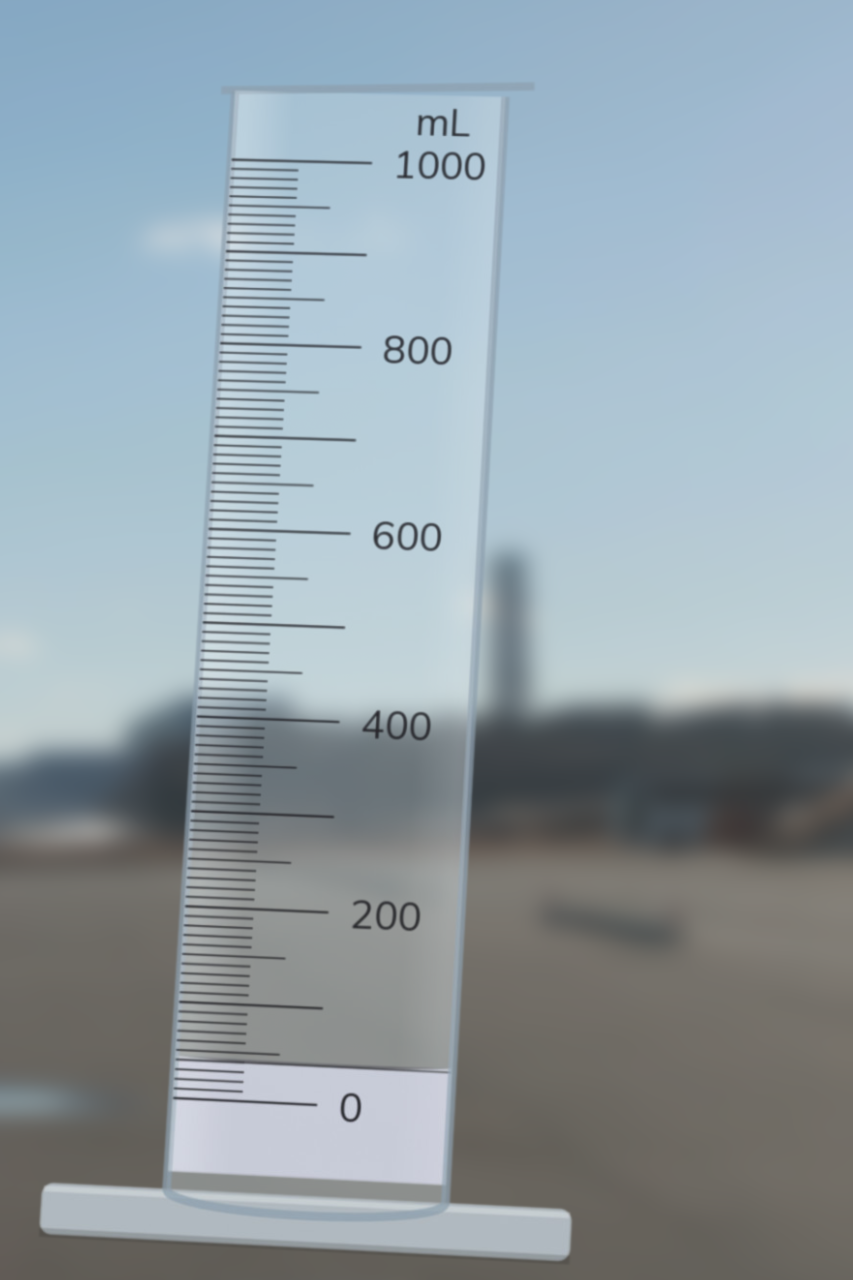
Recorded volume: 40 mL
